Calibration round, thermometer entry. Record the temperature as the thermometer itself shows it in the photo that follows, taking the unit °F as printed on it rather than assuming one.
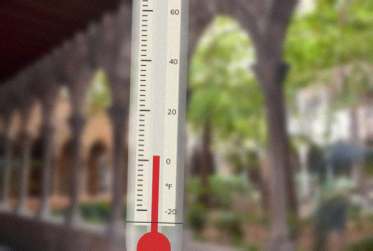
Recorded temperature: 2 °F
